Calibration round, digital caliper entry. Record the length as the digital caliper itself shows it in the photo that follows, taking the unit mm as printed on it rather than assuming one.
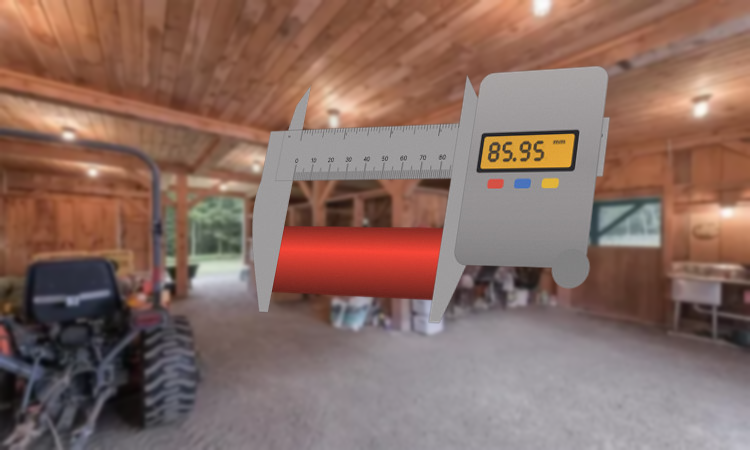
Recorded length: 85.95 mm
